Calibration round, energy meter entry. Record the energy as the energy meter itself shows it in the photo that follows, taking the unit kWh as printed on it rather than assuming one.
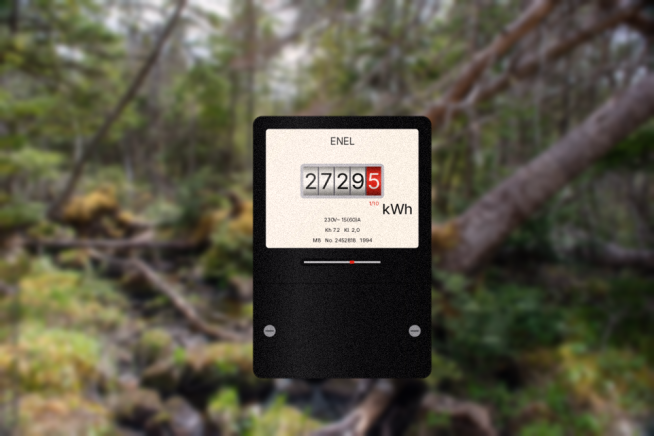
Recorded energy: 2729.5 kWh
